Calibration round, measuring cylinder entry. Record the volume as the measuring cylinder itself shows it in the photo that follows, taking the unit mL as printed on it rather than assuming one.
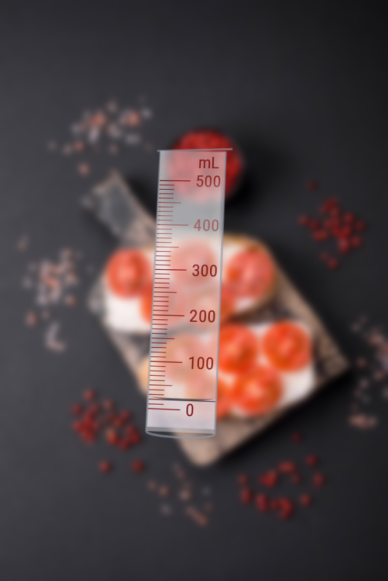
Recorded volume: 20 mL
